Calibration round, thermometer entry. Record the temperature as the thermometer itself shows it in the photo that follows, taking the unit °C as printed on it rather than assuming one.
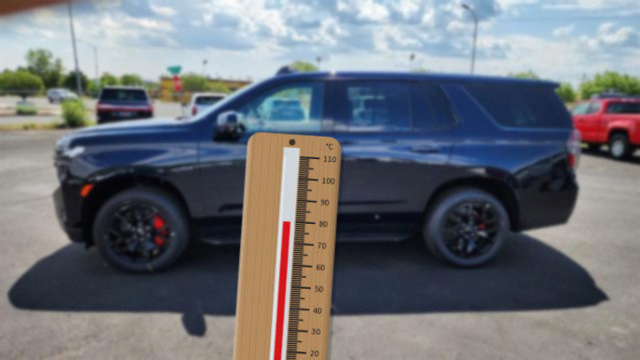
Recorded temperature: 80 °C
